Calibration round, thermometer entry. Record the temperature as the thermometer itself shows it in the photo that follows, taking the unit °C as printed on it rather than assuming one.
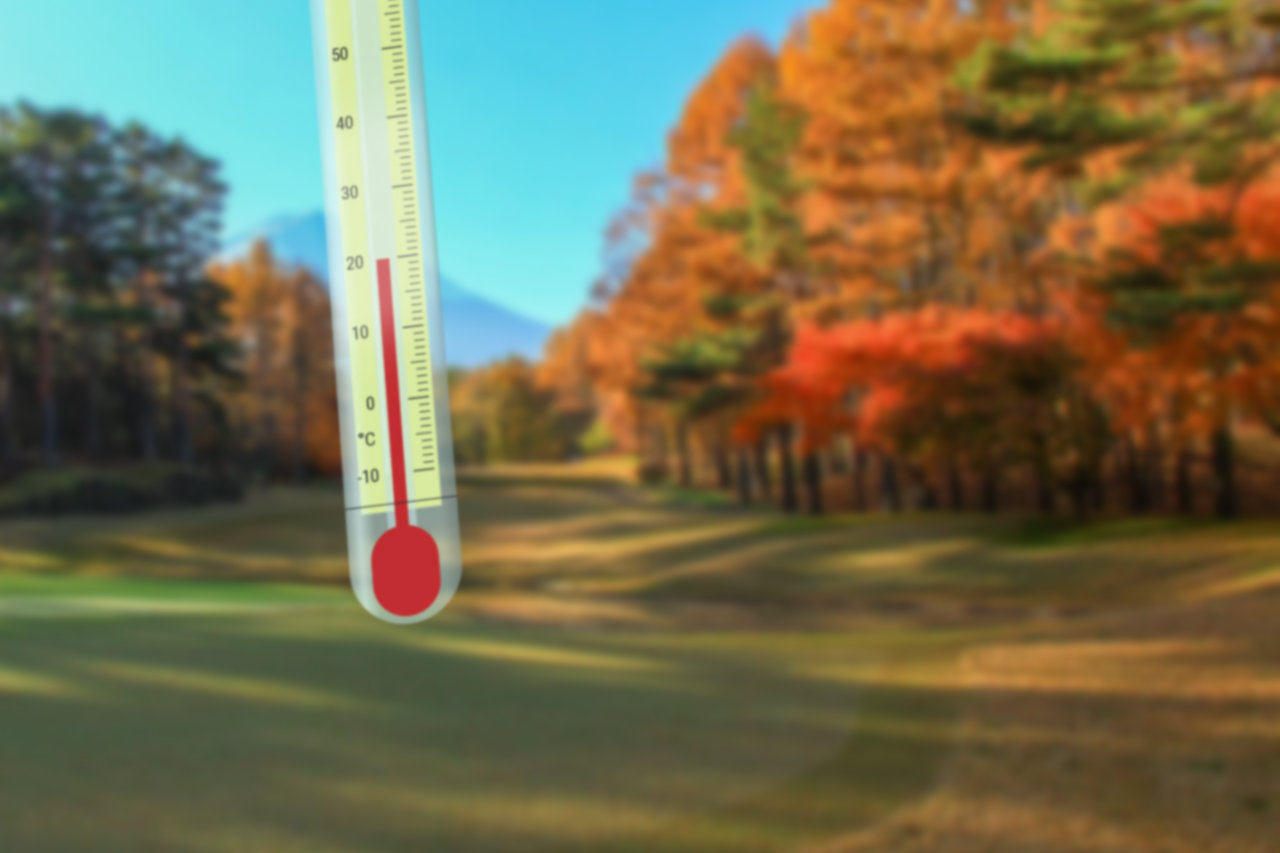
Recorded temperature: 20 °C
